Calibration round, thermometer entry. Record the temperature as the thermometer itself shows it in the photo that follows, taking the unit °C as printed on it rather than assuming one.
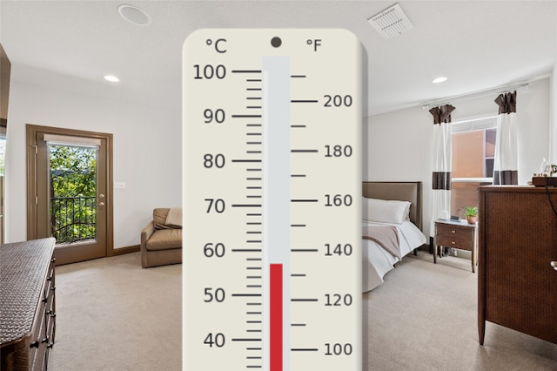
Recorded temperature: 57 °C
